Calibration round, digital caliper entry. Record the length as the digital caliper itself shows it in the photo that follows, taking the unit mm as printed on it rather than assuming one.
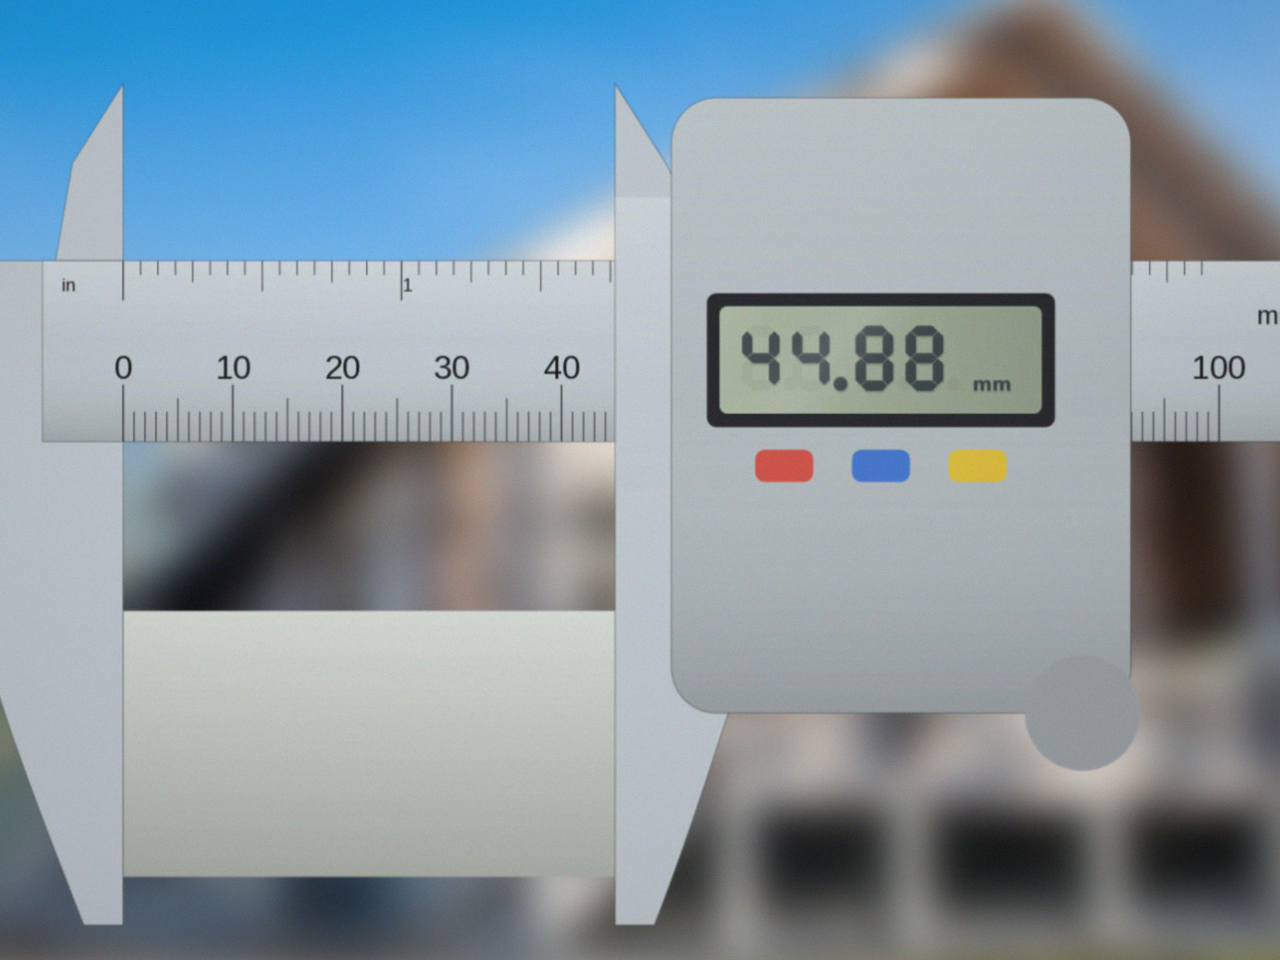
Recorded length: 44.88 mm
